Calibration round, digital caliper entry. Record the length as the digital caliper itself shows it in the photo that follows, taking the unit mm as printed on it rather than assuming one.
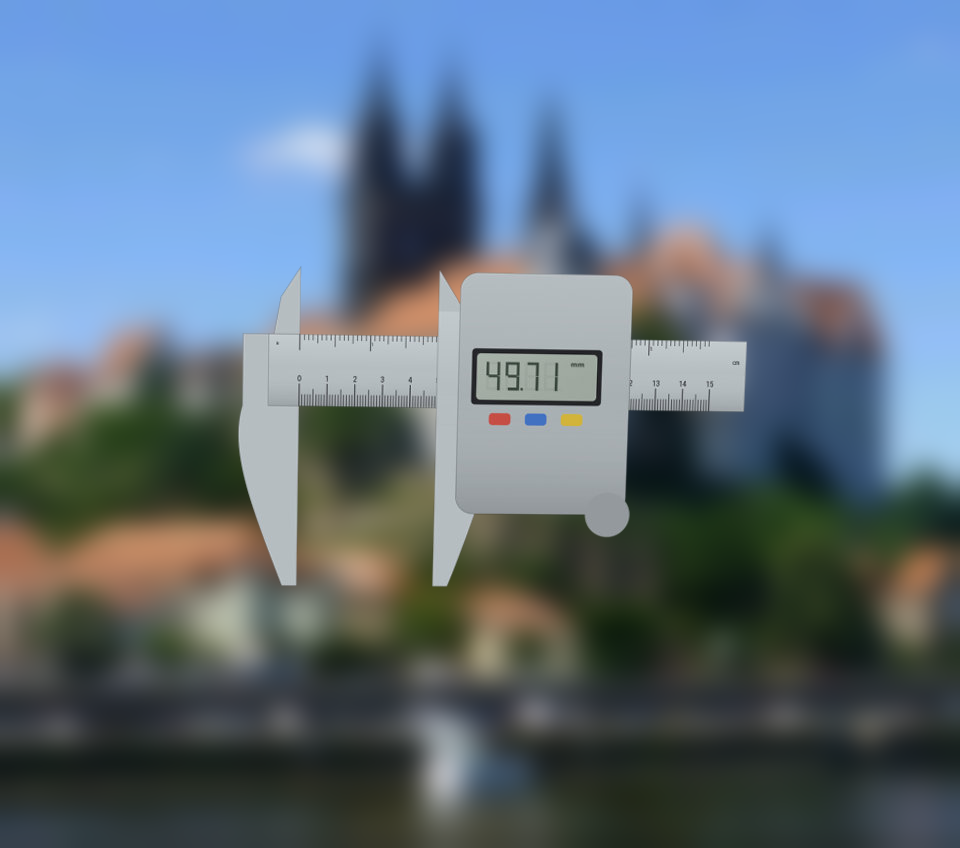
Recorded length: 49.71 mm
